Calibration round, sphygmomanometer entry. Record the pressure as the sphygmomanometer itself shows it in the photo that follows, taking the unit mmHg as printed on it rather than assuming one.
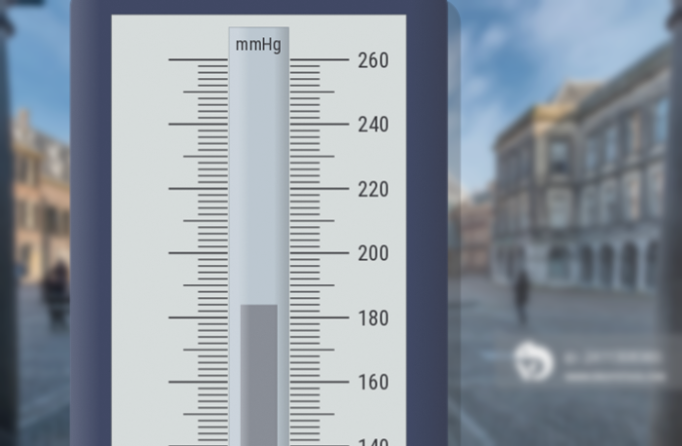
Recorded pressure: 184 mmHg
